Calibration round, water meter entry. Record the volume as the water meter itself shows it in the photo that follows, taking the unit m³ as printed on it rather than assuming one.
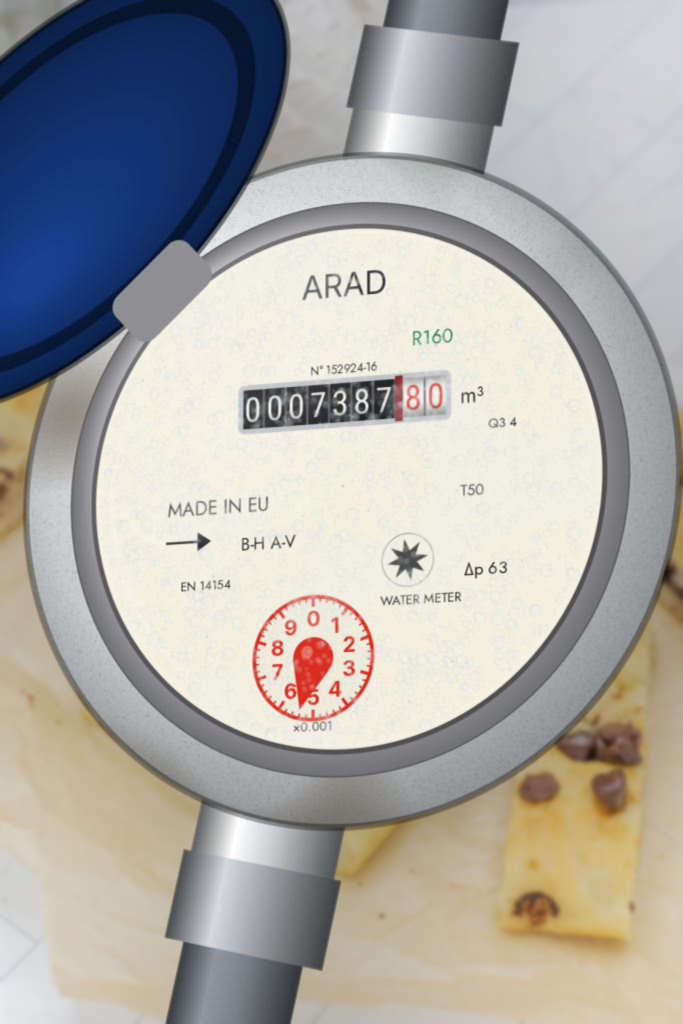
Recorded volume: 7387.805 m³
